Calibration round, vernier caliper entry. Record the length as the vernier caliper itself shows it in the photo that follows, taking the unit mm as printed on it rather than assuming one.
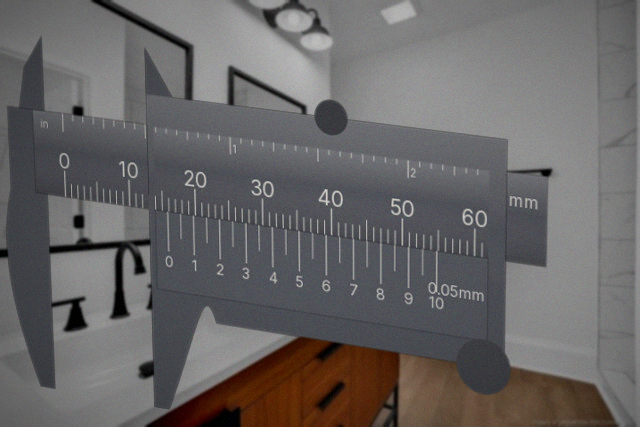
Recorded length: 15.8 mm
